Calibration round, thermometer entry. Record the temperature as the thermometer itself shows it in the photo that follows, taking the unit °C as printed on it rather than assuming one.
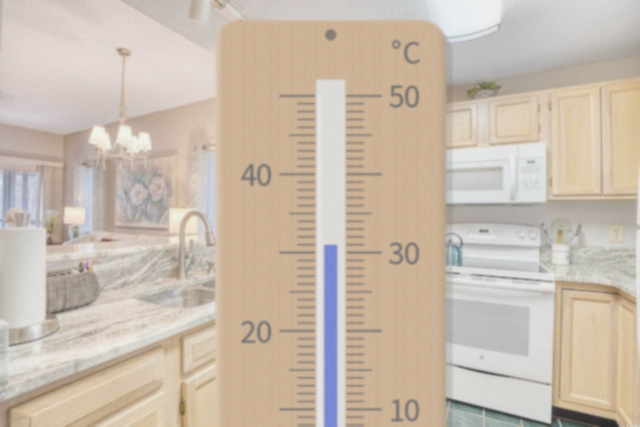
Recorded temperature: 31 °C
